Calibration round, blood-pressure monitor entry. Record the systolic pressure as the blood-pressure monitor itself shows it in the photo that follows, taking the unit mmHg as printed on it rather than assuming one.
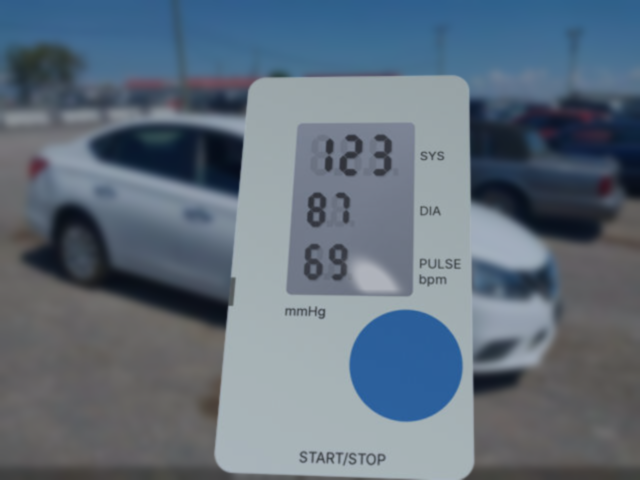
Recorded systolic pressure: 123 mmHg
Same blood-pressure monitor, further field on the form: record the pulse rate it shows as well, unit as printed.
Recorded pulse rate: 69 bpm
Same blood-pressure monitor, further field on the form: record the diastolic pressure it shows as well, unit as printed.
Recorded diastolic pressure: 87 mmHg
